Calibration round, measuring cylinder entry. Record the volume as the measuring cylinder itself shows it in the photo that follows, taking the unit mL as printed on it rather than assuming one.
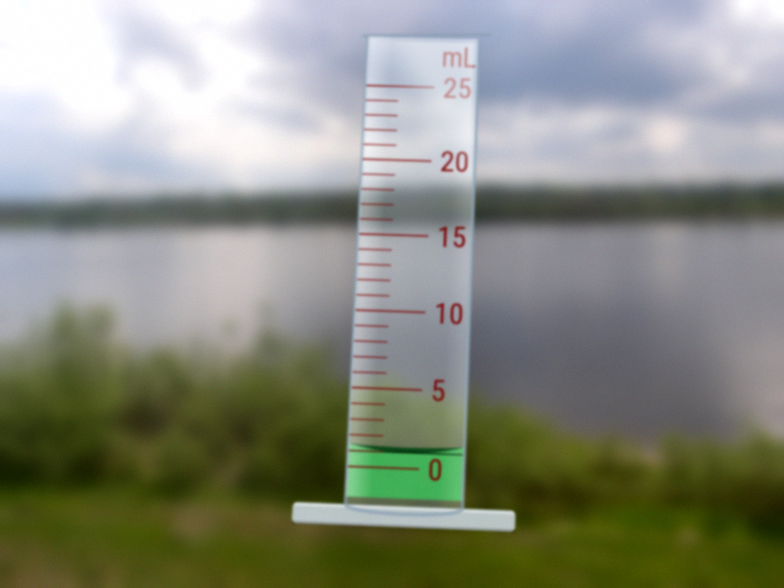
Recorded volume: 1 mL
